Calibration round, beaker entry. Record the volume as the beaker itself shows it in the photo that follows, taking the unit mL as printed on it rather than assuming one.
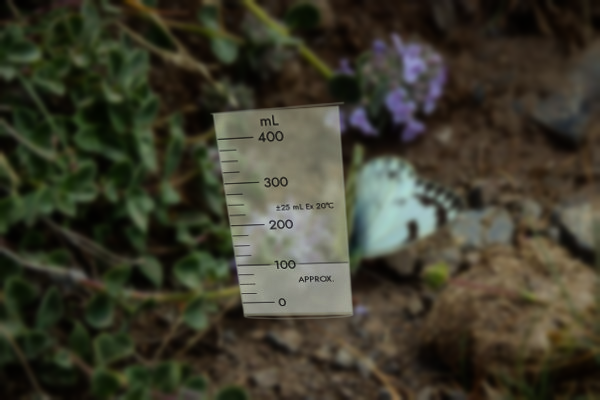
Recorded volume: 100 mL
